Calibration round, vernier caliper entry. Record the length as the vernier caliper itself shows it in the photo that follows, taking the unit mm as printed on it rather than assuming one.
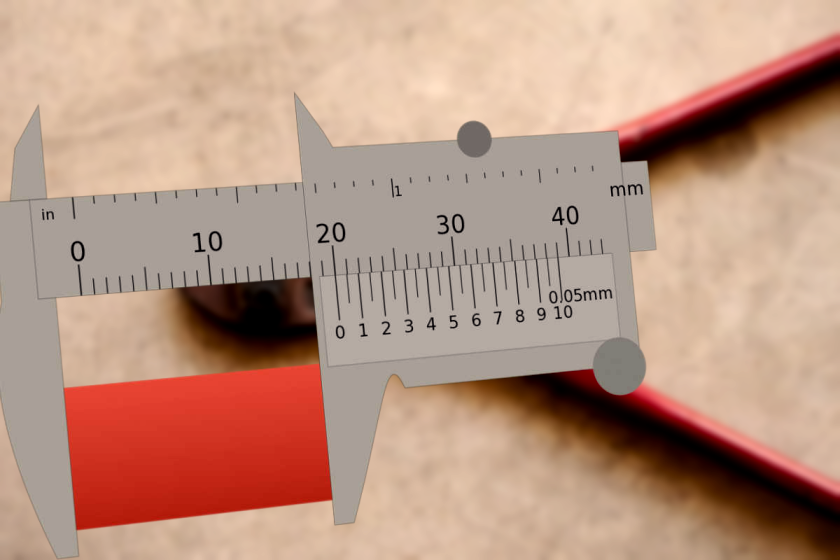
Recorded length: 20.0 mm
